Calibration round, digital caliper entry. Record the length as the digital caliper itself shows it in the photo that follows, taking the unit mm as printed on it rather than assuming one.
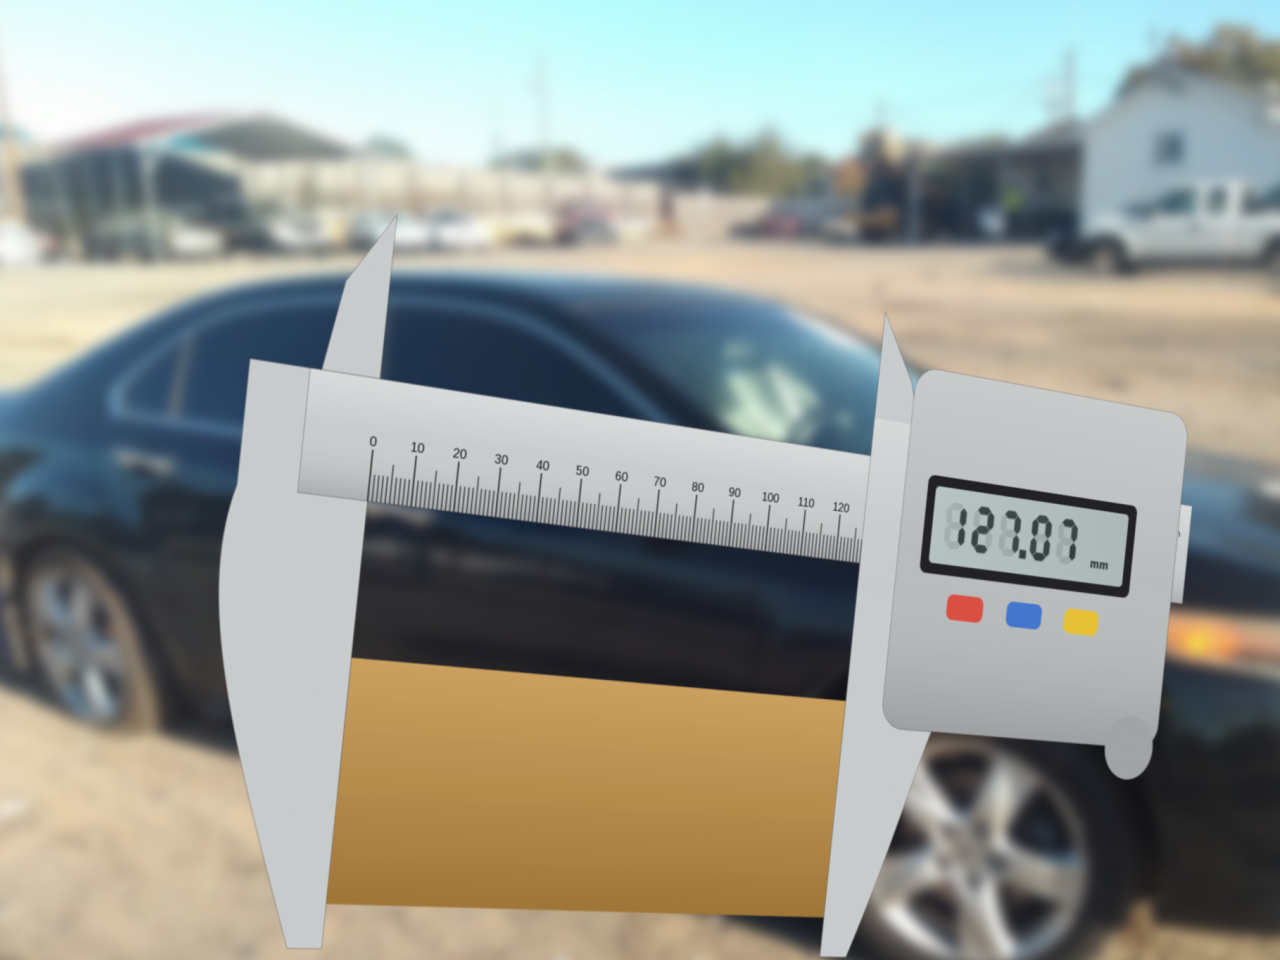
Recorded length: 127.07 mm
